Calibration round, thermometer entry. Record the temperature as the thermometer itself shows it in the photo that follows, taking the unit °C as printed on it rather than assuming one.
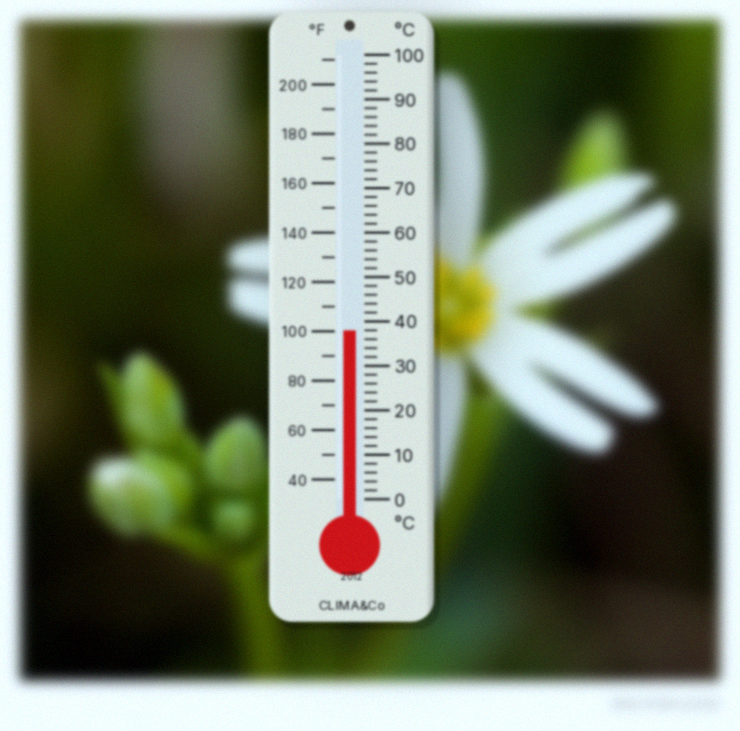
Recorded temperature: 38 °C
